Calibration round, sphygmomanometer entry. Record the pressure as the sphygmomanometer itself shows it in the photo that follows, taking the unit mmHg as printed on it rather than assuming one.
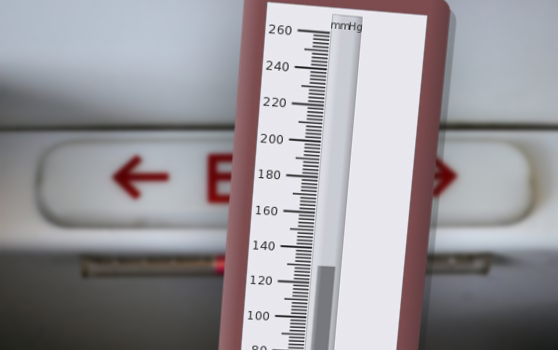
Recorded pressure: 130 mmHg
